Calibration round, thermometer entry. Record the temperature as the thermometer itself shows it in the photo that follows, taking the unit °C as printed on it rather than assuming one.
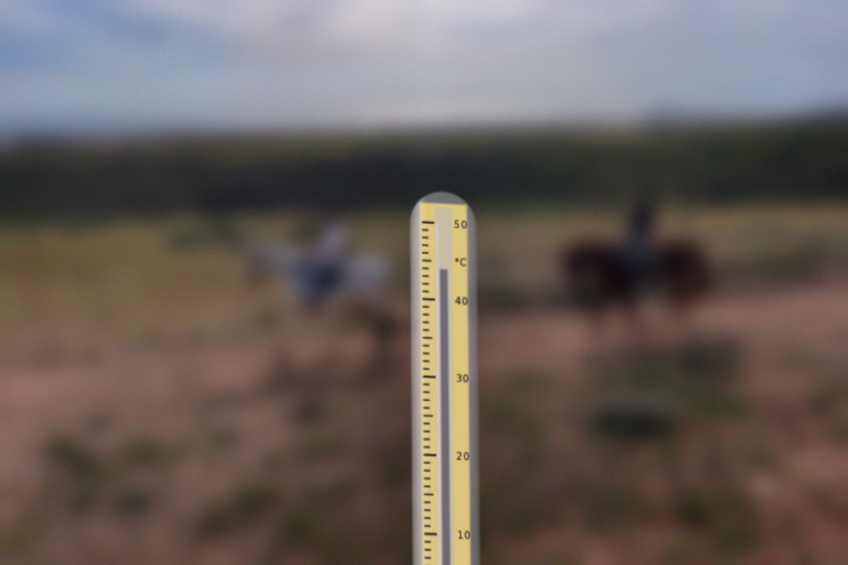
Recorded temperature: 44 °C
